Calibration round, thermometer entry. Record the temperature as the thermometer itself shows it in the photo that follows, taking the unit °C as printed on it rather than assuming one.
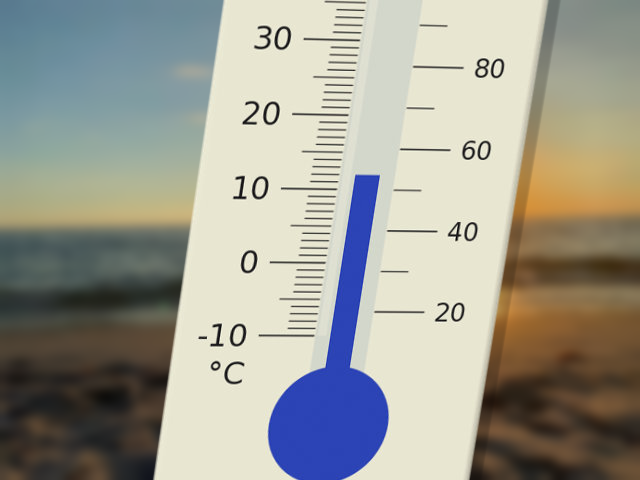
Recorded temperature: 12 °C
